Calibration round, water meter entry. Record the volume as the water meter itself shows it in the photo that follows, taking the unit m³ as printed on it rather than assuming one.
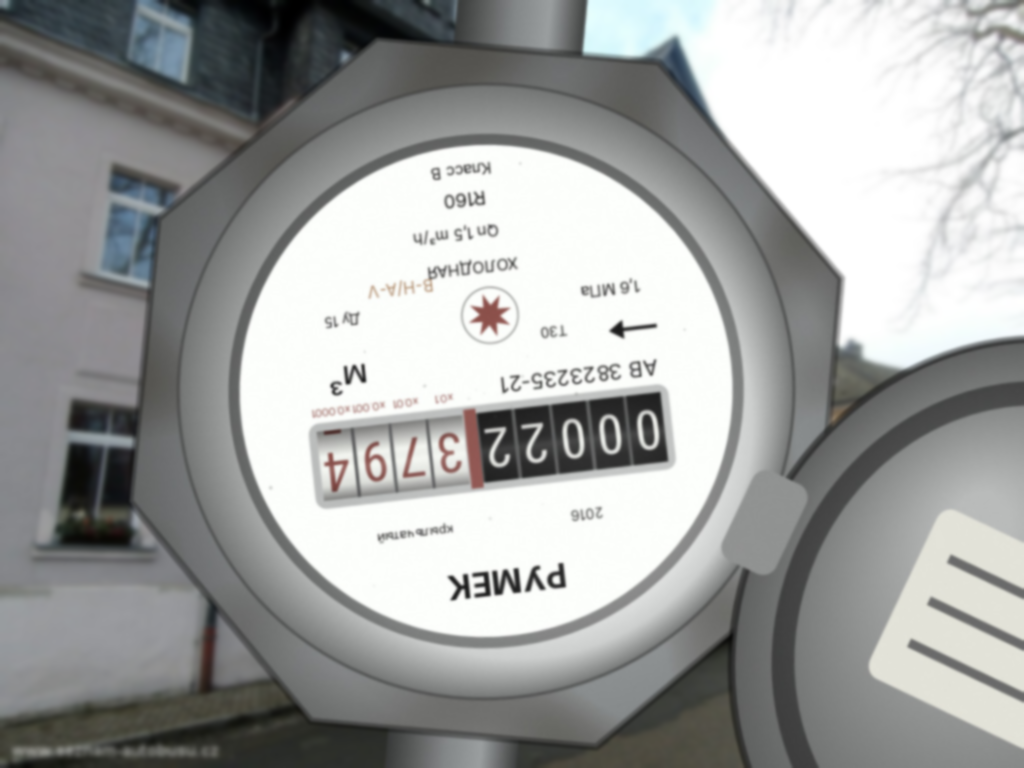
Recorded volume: 22.3794 m³
